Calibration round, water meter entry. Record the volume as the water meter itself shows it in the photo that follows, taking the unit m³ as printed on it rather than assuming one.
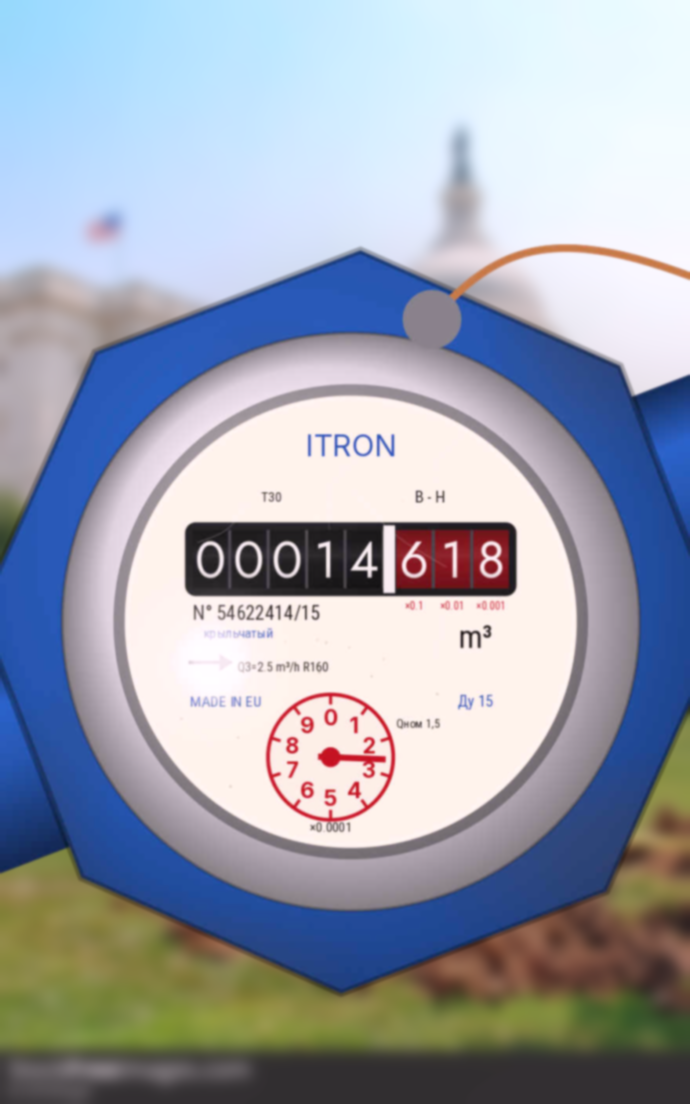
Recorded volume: 14.6182 m³
